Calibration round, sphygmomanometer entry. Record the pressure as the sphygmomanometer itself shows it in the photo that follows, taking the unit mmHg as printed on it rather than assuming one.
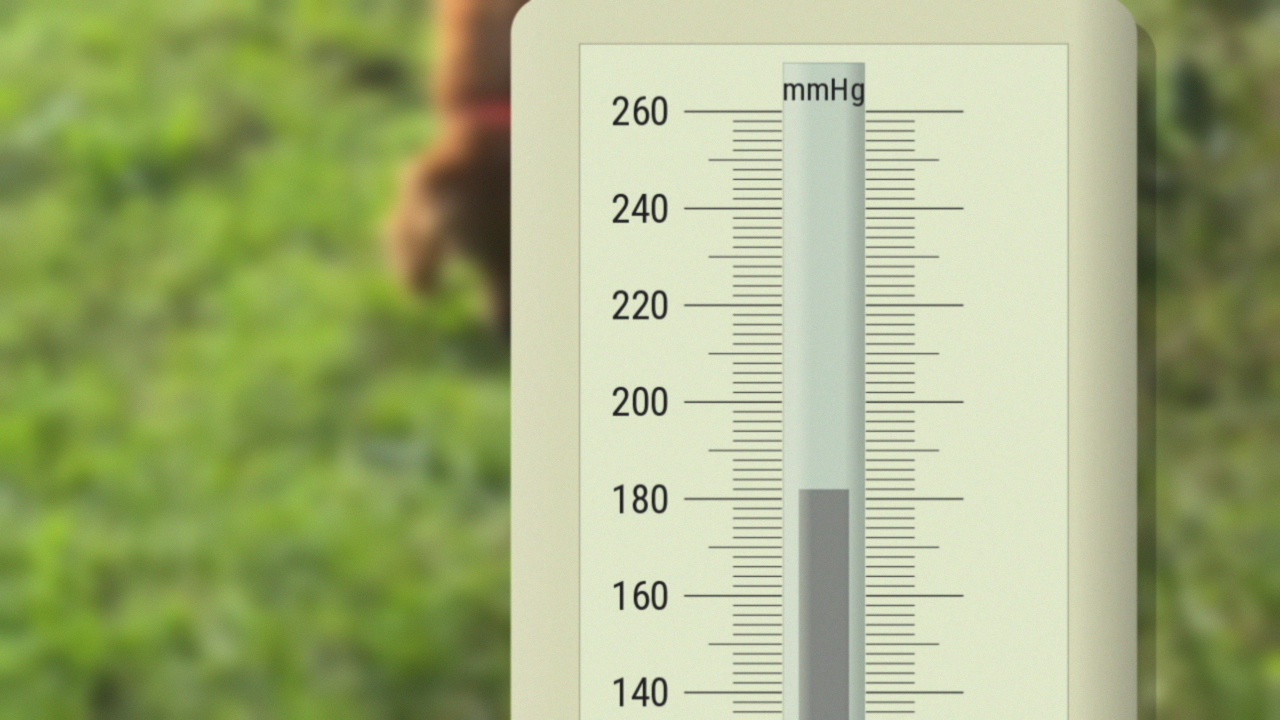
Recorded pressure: 182 mmHg
